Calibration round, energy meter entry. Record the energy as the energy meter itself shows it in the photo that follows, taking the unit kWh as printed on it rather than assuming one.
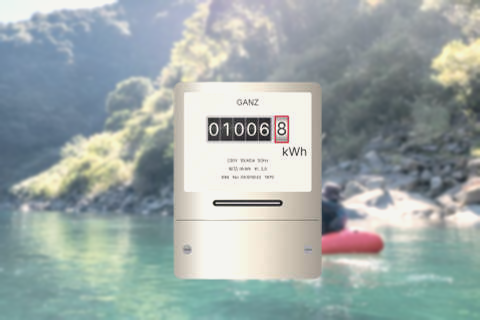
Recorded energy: 1006.8 kWh
